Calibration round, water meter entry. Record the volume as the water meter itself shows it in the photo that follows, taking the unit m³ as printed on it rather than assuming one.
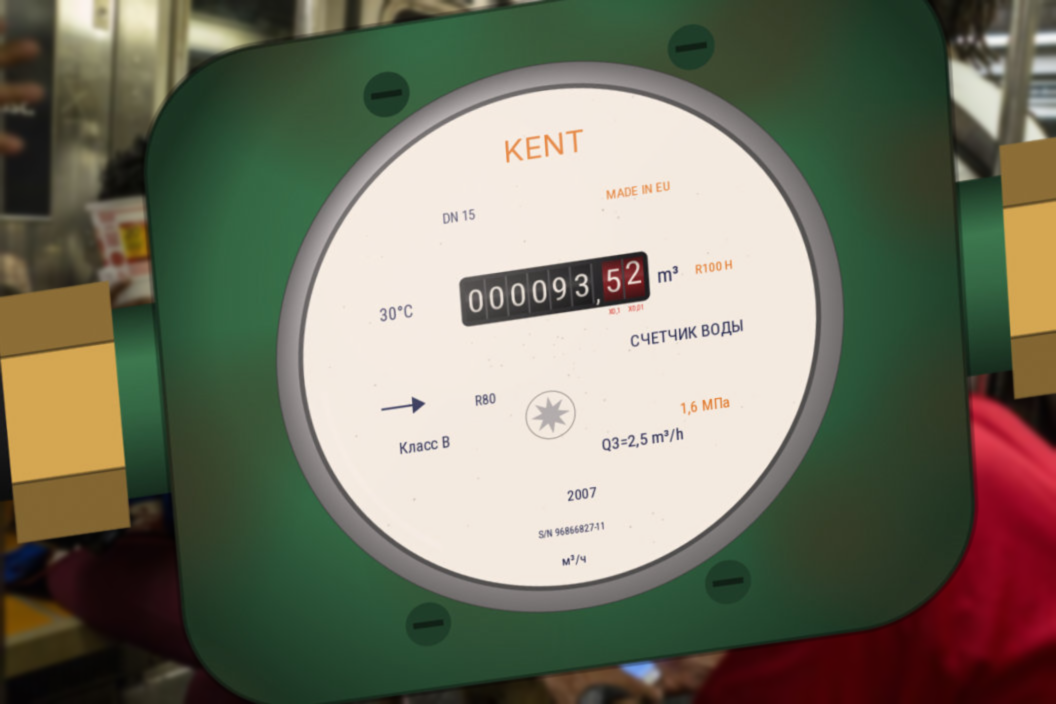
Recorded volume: 93.52 m³
